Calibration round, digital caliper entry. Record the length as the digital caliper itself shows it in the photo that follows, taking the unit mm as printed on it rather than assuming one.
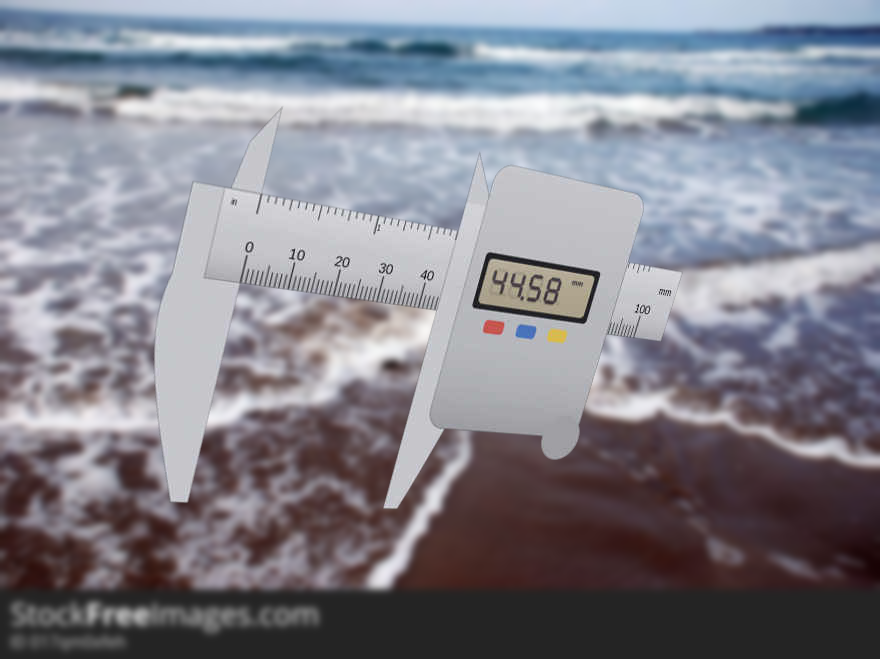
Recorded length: 44.58 mm
